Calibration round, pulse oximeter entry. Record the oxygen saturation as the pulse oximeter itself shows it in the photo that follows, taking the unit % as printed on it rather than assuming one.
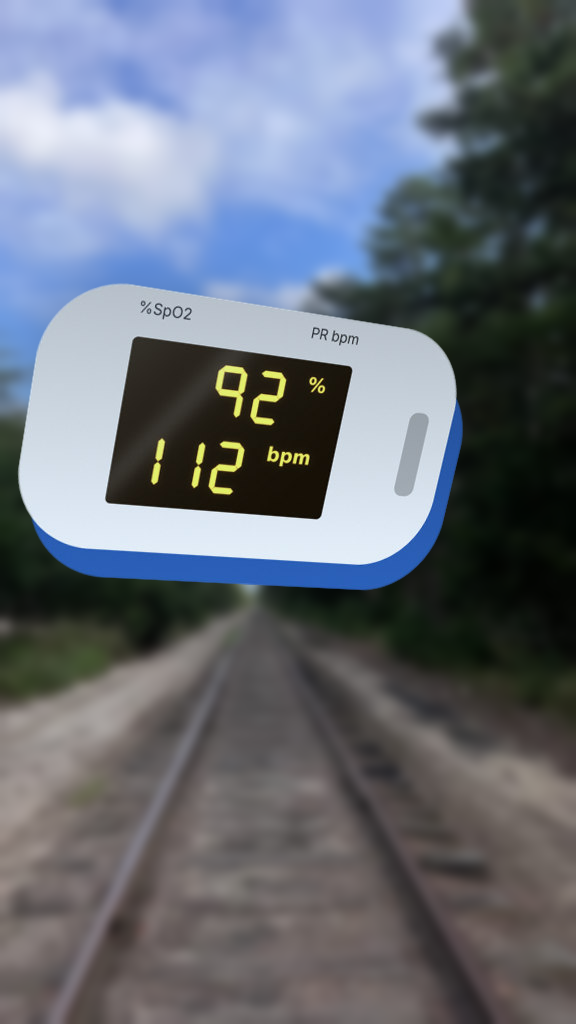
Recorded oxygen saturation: 92 %
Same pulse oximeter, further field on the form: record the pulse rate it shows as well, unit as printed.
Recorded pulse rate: 112 bpm
